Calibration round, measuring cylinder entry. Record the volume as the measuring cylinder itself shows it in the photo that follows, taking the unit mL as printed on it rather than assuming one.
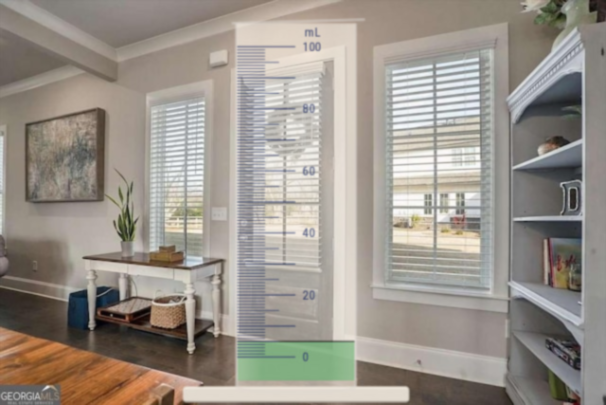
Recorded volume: 5 mL
